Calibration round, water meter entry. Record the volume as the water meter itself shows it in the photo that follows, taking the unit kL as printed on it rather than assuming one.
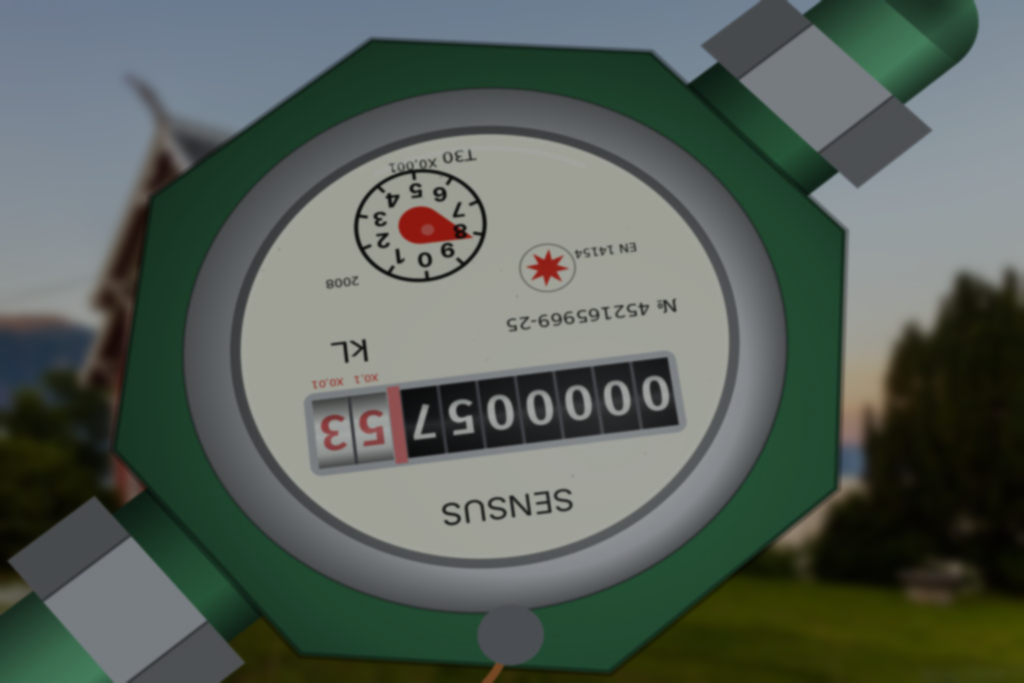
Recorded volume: 57.538 kL
